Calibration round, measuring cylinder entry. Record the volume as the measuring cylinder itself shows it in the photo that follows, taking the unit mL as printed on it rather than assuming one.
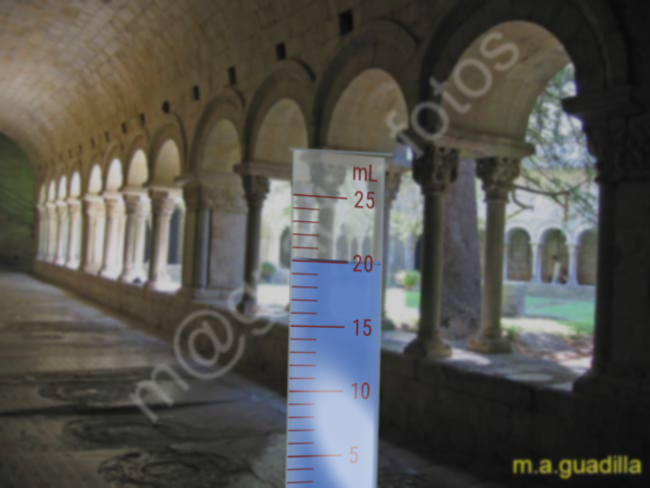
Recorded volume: 20 mL
